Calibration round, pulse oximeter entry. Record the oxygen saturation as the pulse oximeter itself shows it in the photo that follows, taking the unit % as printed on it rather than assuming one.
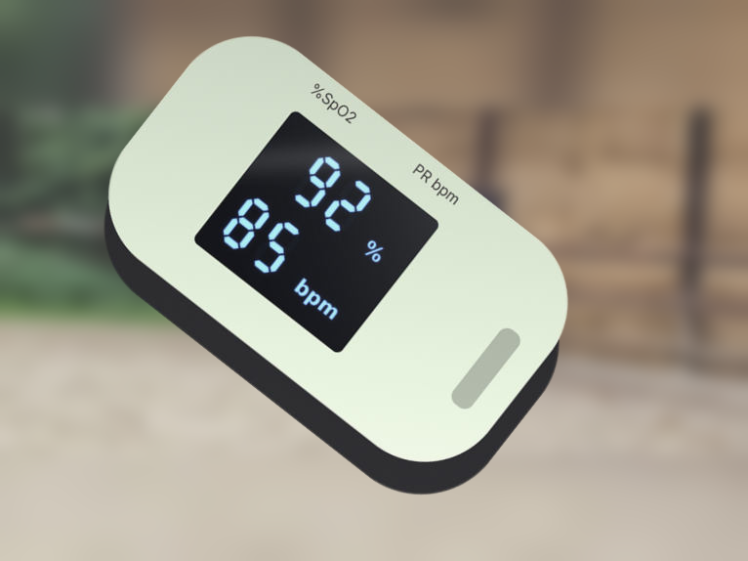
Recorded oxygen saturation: 92 %
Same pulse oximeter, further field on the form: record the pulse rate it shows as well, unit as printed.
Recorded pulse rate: 85 bpm
